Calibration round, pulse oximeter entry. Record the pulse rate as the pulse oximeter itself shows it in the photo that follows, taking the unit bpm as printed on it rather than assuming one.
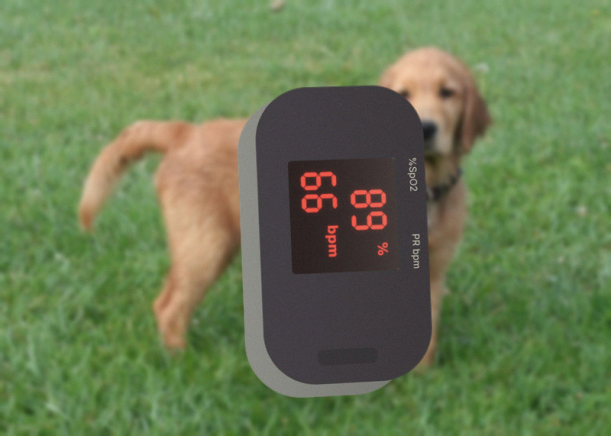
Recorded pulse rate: 66 bpm
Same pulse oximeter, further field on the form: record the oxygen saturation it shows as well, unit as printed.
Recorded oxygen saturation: 89 %
